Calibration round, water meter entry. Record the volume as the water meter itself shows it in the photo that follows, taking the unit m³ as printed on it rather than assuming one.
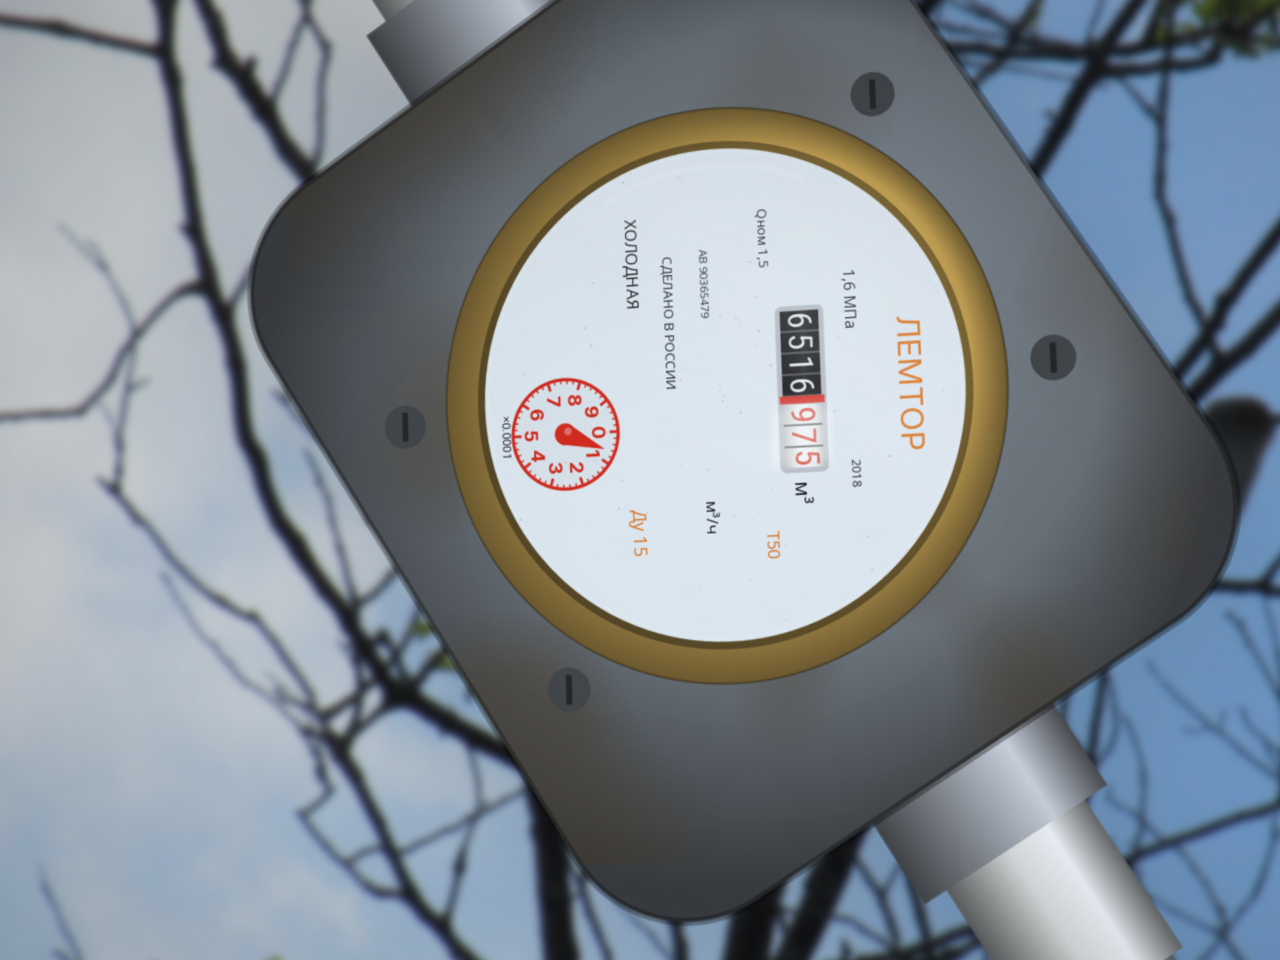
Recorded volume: 6516.9750 m³
